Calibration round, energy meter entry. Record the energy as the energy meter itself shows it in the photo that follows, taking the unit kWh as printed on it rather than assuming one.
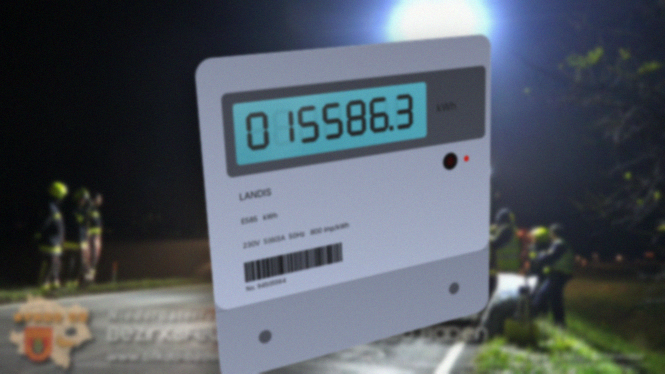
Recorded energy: 15586.3 kWh
